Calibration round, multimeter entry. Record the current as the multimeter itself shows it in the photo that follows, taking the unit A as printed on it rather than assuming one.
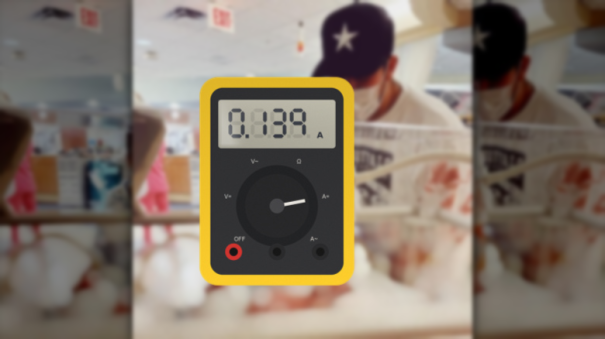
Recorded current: 0.139 A
